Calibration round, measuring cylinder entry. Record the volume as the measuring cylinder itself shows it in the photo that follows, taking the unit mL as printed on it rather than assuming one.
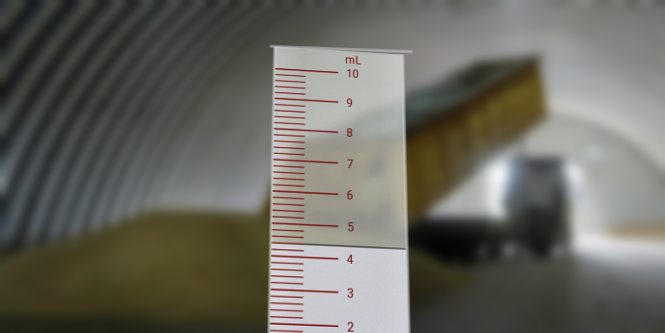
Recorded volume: 4.4 mL
